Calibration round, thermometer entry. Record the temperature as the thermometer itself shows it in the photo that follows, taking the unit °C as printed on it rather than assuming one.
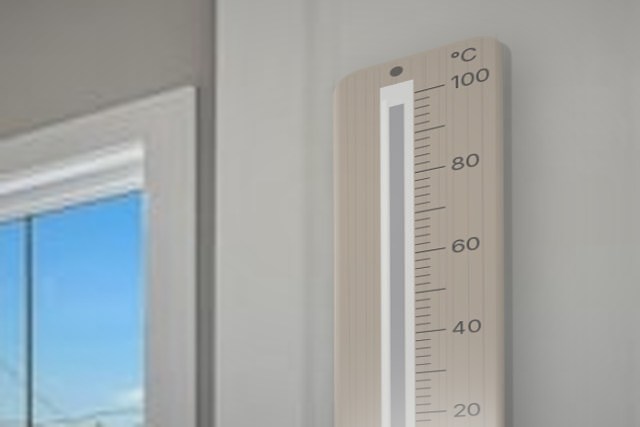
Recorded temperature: 98 °C
